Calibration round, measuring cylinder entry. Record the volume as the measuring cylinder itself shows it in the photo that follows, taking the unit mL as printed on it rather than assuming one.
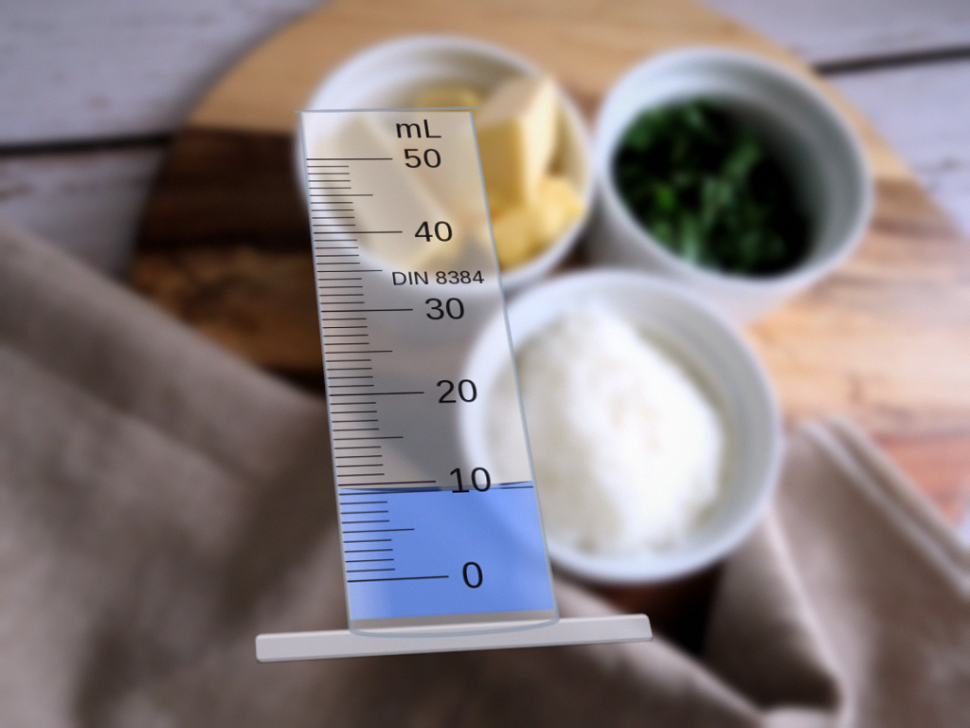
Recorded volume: 9 mL
